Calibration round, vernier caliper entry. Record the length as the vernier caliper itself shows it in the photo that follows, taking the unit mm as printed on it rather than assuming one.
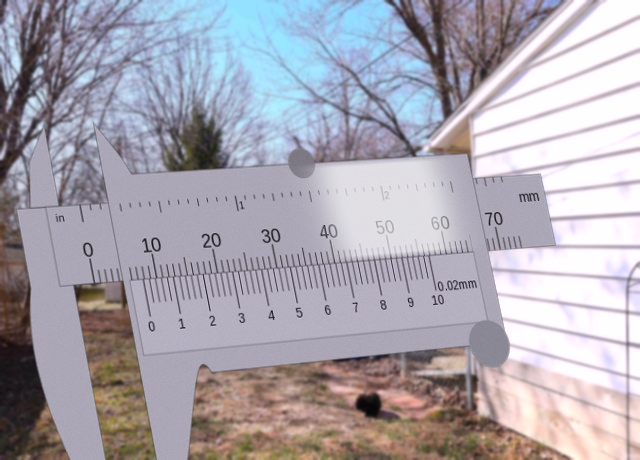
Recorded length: 7.8 mm
